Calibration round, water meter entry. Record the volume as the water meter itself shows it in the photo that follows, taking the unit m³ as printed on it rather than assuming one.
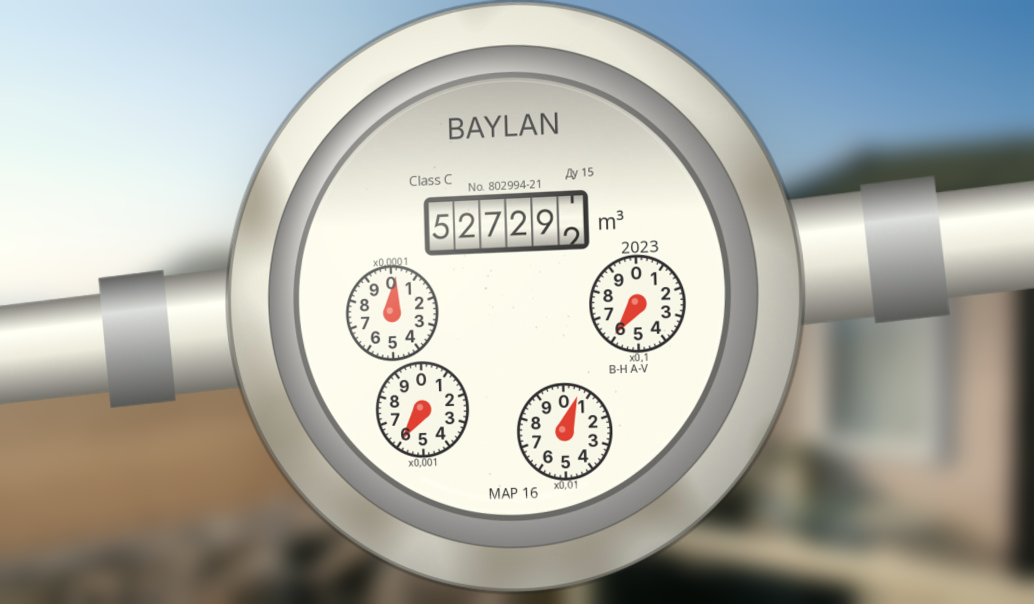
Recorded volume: 527291.6060 m³
